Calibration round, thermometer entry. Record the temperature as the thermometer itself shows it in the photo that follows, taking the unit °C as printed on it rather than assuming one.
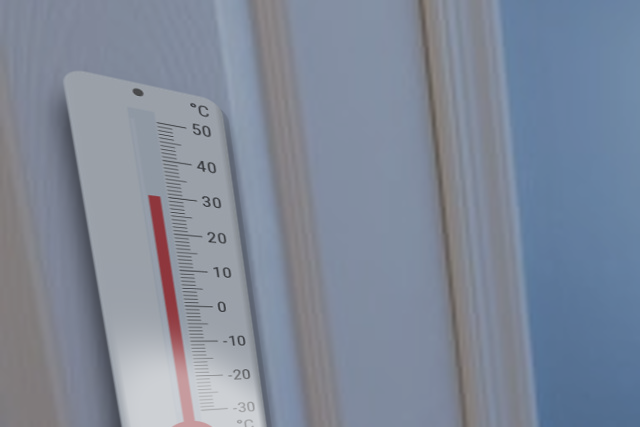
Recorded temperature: 30 °C
